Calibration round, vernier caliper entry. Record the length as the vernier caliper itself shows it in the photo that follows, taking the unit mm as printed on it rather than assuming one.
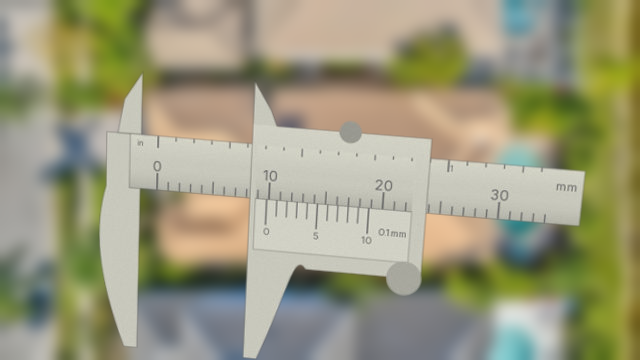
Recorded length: 9.8 mm
